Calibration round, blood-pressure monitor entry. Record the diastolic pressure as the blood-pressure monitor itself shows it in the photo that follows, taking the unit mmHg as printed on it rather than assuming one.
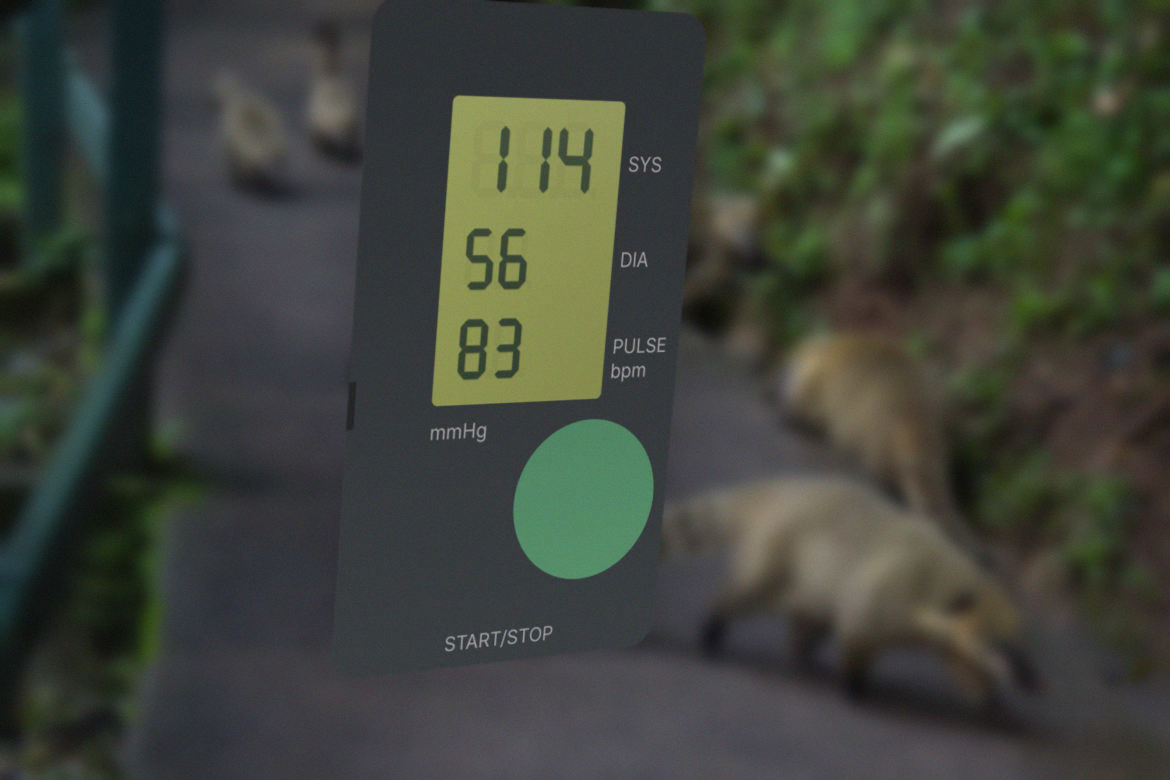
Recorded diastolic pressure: 56 mmHg
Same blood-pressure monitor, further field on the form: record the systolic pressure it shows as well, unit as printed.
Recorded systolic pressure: 114 mmHg
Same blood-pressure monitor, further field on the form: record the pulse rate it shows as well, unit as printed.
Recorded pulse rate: 83 bpm
